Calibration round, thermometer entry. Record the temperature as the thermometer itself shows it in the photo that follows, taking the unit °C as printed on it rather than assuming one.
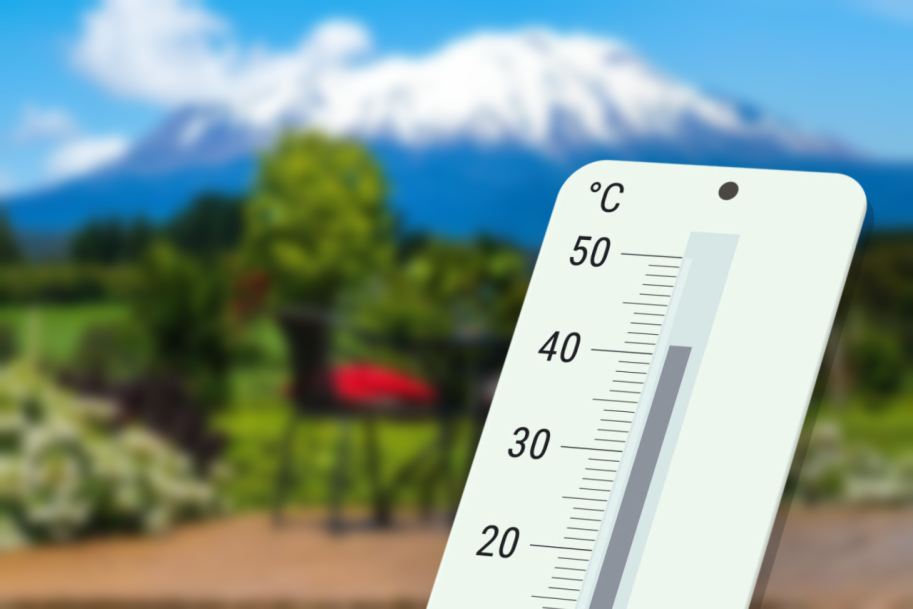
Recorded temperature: 41 °C
